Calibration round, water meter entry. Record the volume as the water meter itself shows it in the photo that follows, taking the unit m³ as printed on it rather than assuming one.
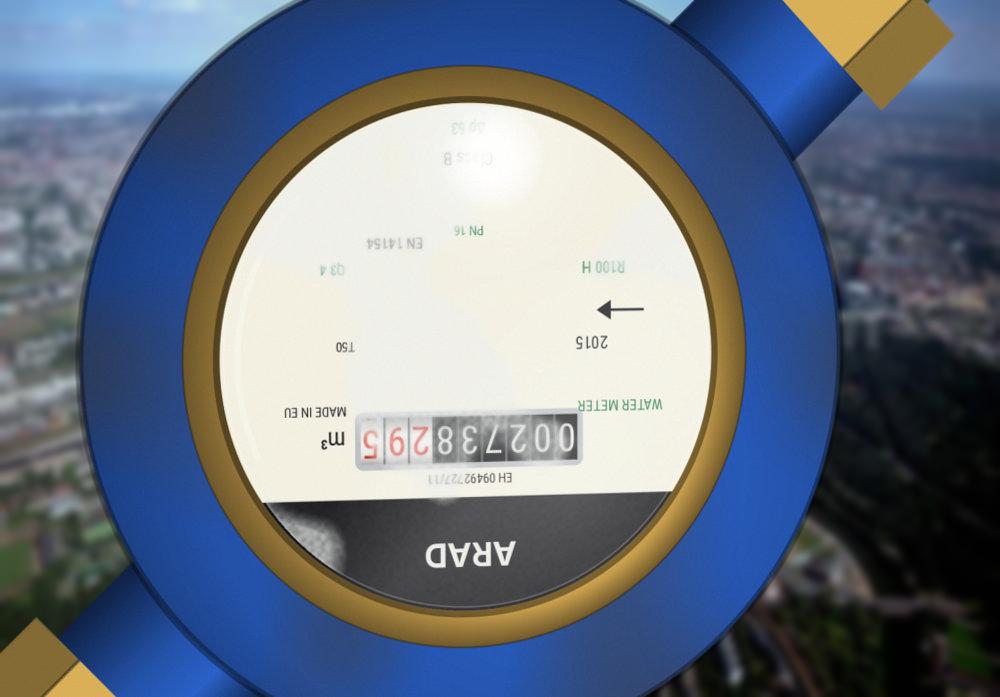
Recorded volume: 2738.295 m³
